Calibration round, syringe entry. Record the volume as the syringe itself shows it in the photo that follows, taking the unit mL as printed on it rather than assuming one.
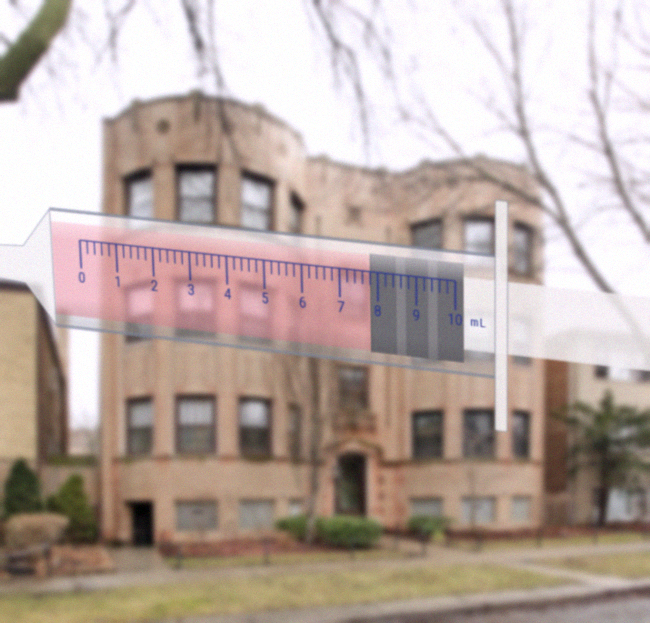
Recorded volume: 7.8 mL
